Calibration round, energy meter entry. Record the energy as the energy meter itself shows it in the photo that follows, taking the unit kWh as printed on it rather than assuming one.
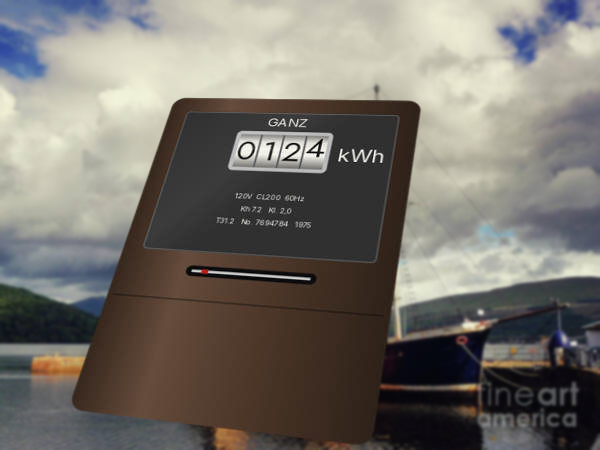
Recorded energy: 124 kWh
